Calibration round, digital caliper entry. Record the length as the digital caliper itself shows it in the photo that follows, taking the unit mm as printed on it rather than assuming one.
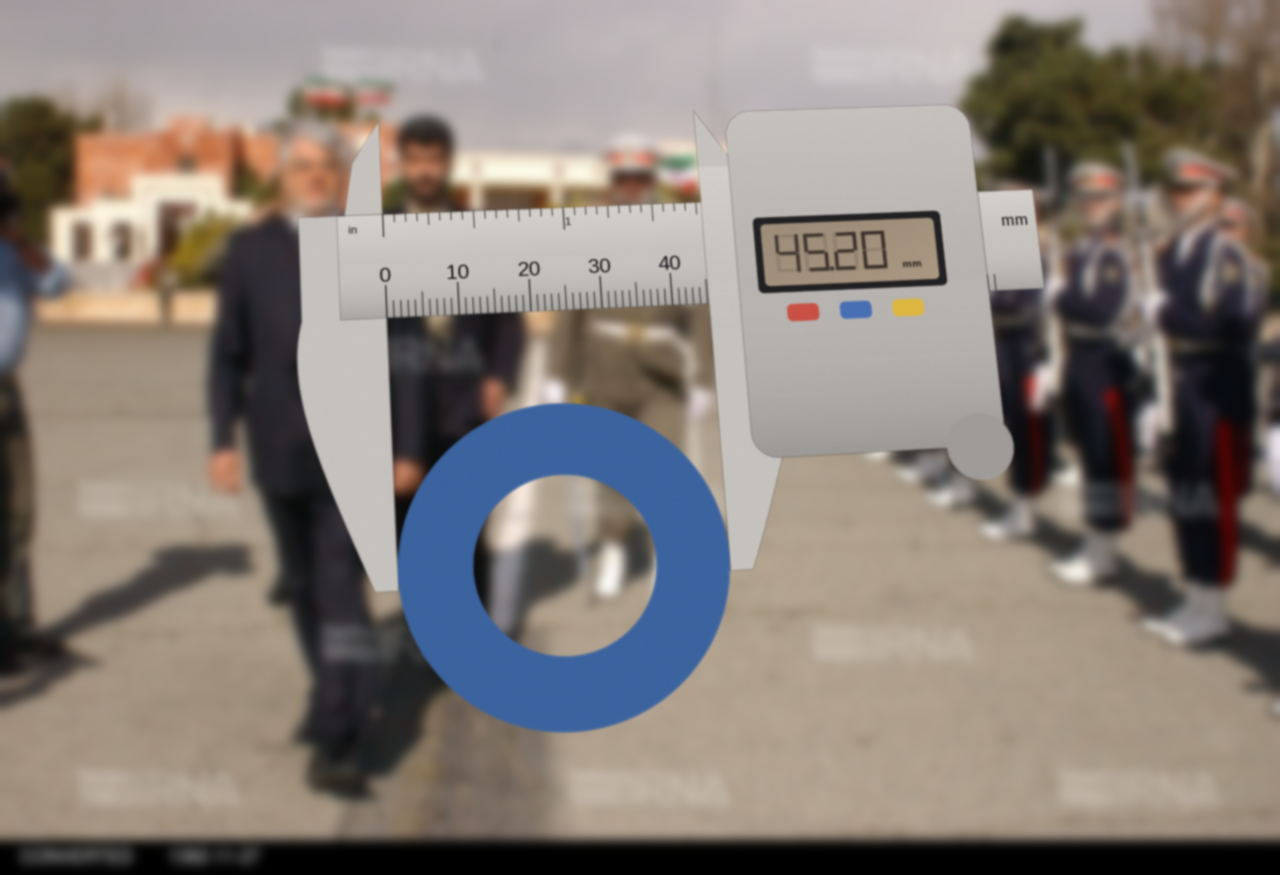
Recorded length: 45.20 mm
